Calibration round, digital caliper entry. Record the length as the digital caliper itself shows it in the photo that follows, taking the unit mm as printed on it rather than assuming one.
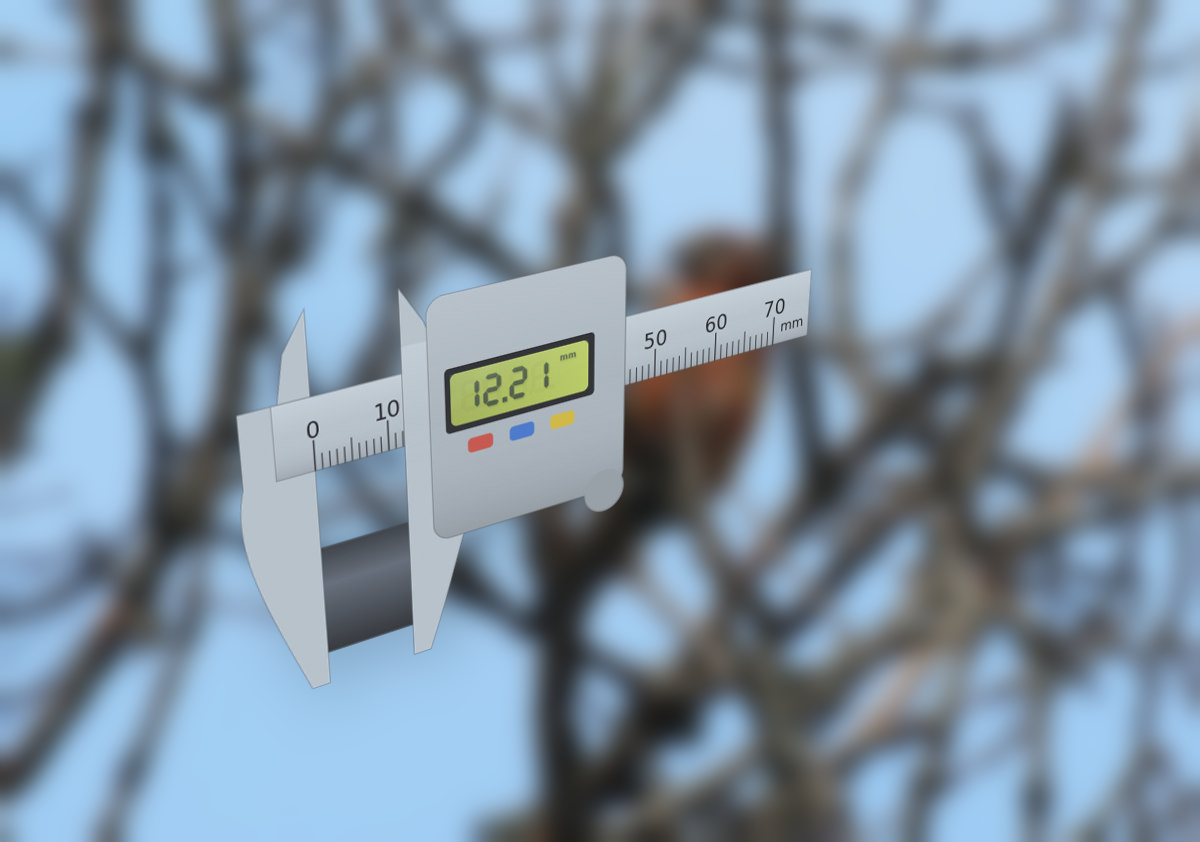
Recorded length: 12.21 mm
